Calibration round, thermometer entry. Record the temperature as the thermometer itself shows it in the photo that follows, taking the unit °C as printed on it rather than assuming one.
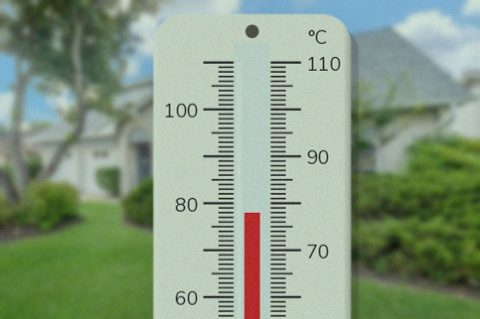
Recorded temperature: 78 °C
